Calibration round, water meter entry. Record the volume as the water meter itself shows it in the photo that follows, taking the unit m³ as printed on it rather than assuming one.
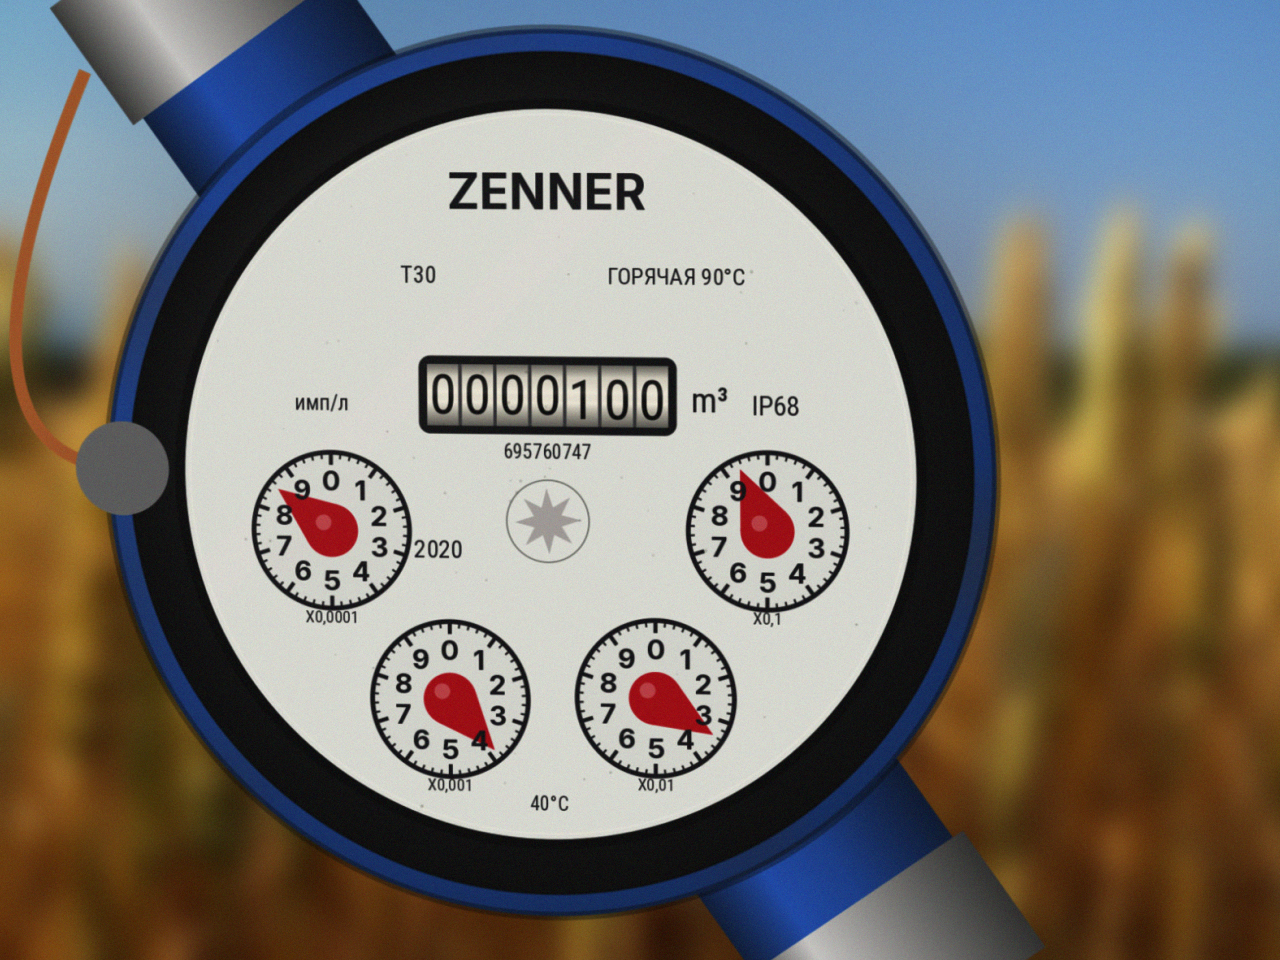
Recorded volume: 99.9338 m³
